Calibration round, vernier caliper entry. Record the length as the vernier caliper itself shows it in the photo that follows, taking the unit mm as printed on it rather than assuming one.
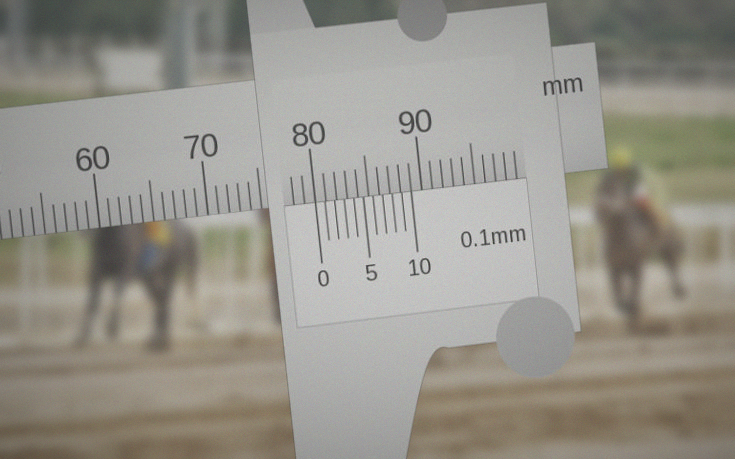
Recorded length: 80.0 mm
